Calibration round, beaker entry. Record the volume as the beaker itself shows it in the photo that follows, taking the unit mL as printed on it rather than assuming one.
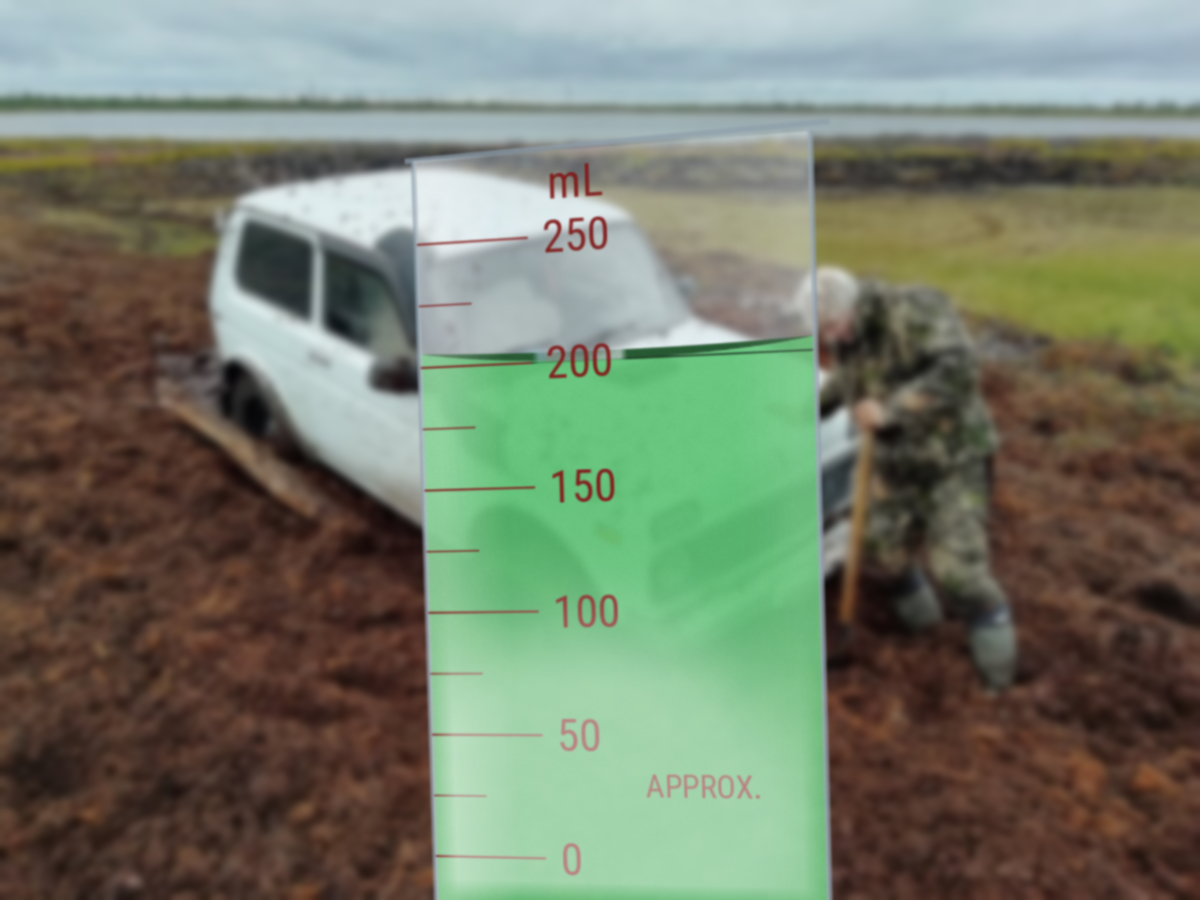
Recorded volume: 200 mL
